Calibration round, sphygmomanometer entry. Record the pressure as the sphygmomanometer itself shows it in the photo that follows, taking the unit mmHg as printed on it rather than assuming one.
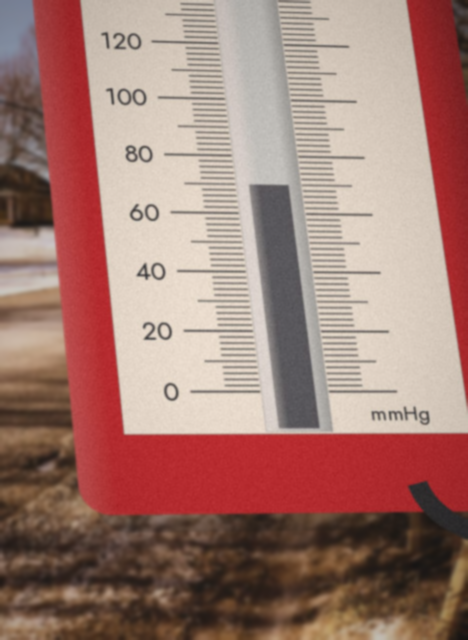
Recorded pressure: 70 mmHg
